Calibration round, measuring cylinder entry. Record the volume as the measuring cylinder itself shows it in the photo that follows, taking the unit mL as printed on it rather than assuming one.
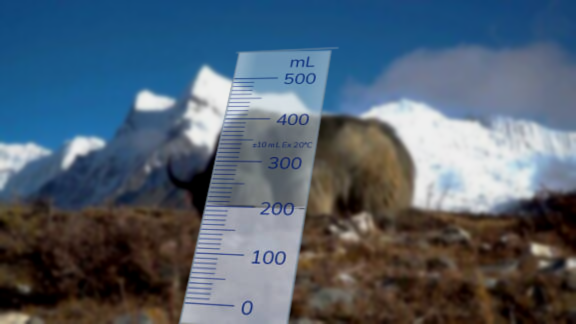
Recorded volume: 200 mL
